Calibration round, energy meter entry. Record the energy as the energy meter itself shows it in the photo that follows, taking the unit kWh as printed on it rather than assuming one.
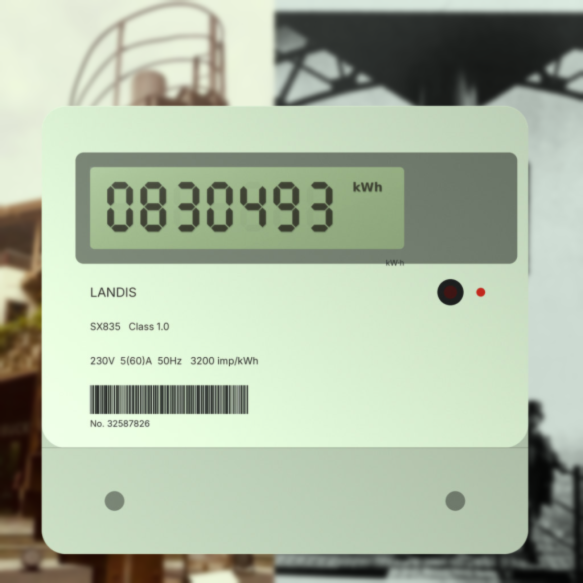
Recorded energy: 830493 kWh
